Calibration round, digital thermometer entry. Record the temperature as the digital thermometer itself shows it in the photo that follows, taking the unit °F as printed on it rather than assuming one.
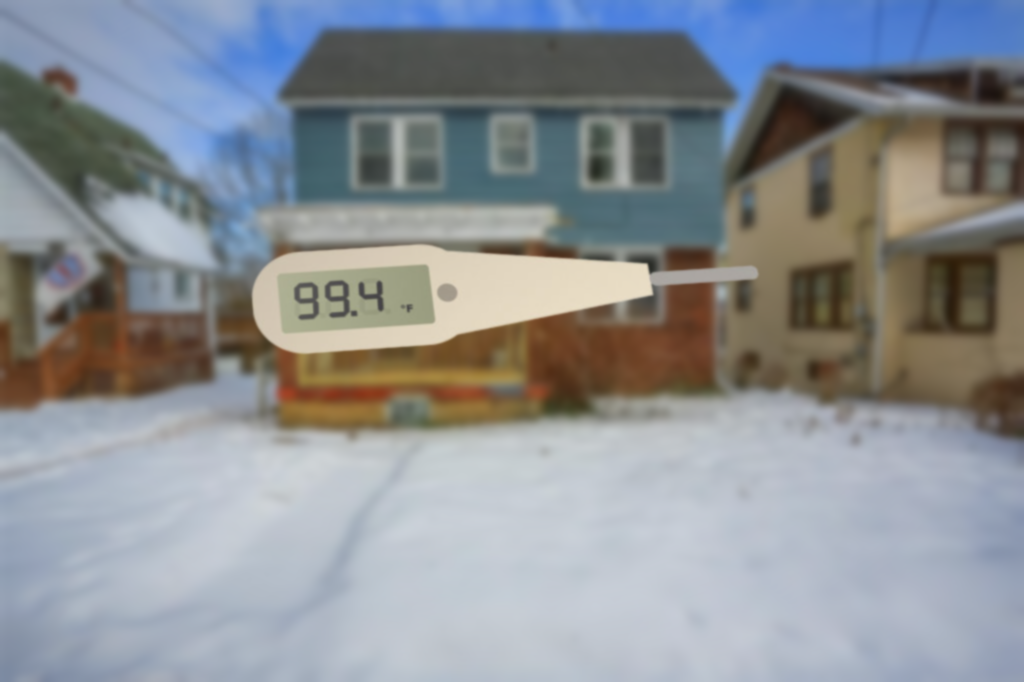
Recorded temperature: 99.4 °F
